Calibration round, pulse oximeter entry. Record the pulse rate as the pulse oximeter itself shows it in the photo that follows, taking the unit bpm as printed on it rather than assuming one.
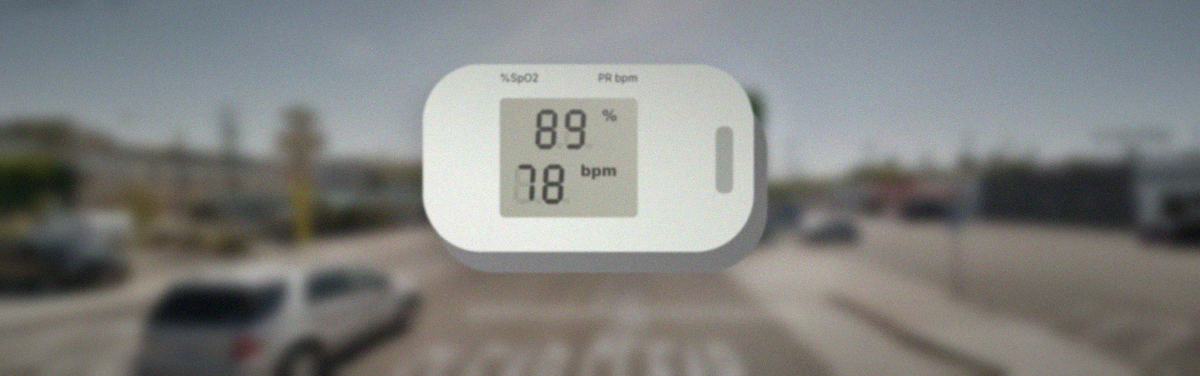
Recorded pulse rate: 78 bpm
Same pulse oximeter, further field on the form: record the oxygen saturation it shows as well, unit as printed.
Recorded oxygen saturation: 89 %
